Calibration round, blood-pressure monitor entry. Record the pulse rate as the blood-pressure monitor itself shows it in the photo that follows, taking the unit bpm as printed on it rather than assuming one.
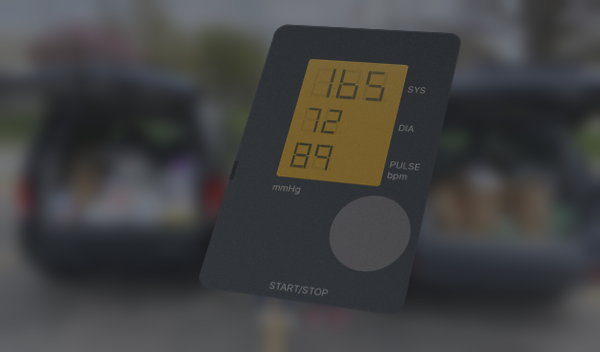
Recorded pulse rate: 89 bpm
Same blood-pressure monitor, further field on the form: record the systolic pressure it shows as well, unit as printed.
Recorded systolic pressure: 165 mmHg
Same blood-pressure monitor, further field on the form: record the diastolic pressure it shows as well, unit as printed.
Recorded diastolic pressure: 72 mmHg
